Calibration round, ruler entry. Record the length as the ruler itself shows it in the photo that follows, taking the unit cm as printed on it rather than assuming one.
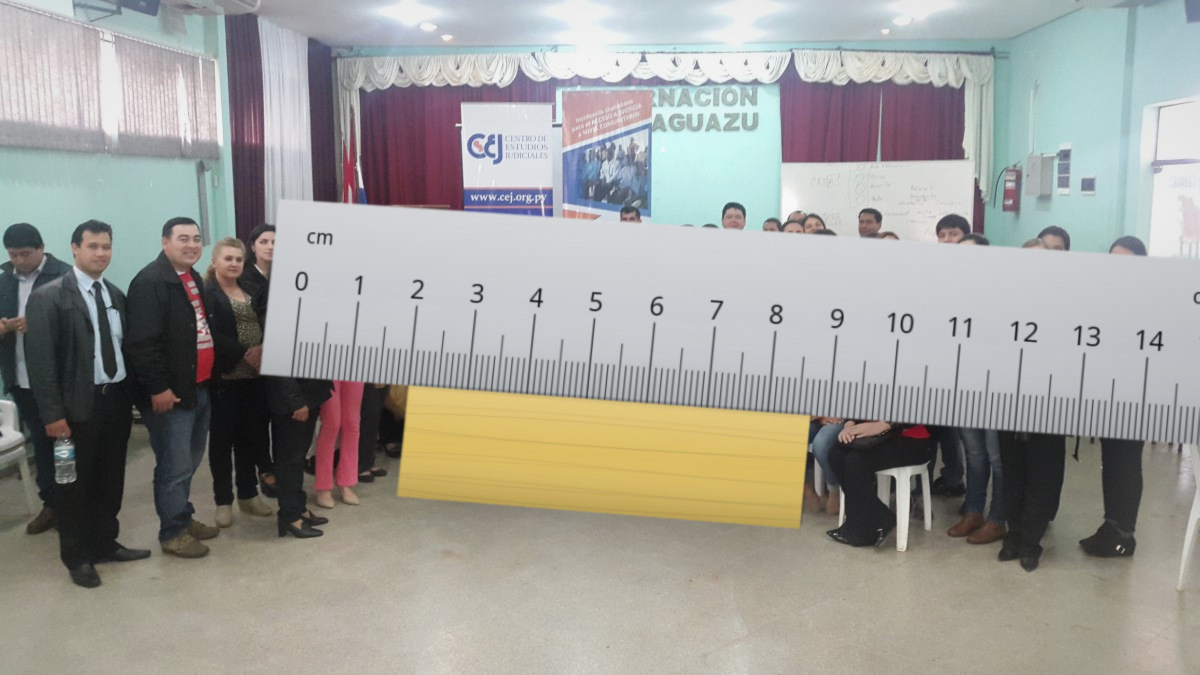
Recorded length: 6.7 cm
